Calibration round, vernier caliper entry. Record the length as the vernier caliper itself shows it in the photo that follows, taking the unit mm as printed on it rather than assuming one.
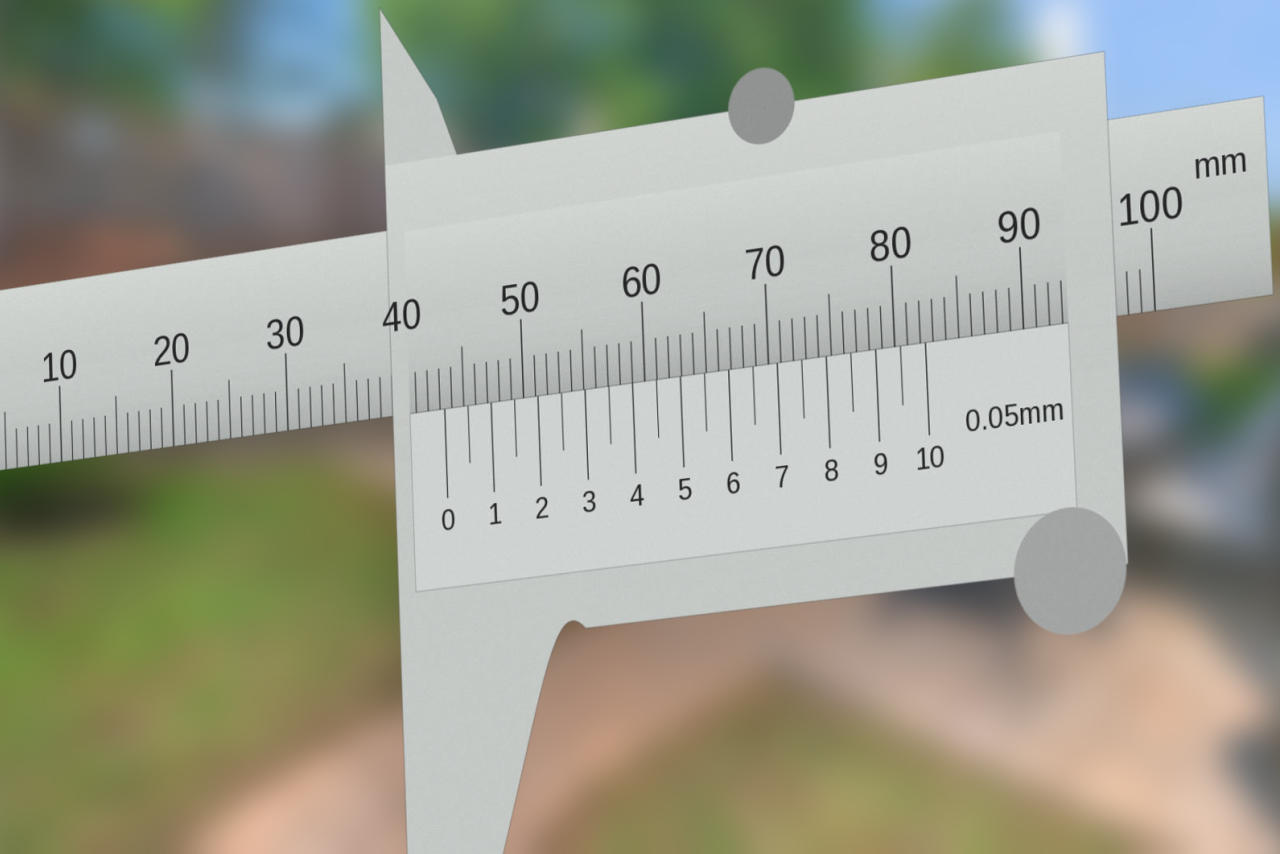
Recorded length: 43.4 mm
